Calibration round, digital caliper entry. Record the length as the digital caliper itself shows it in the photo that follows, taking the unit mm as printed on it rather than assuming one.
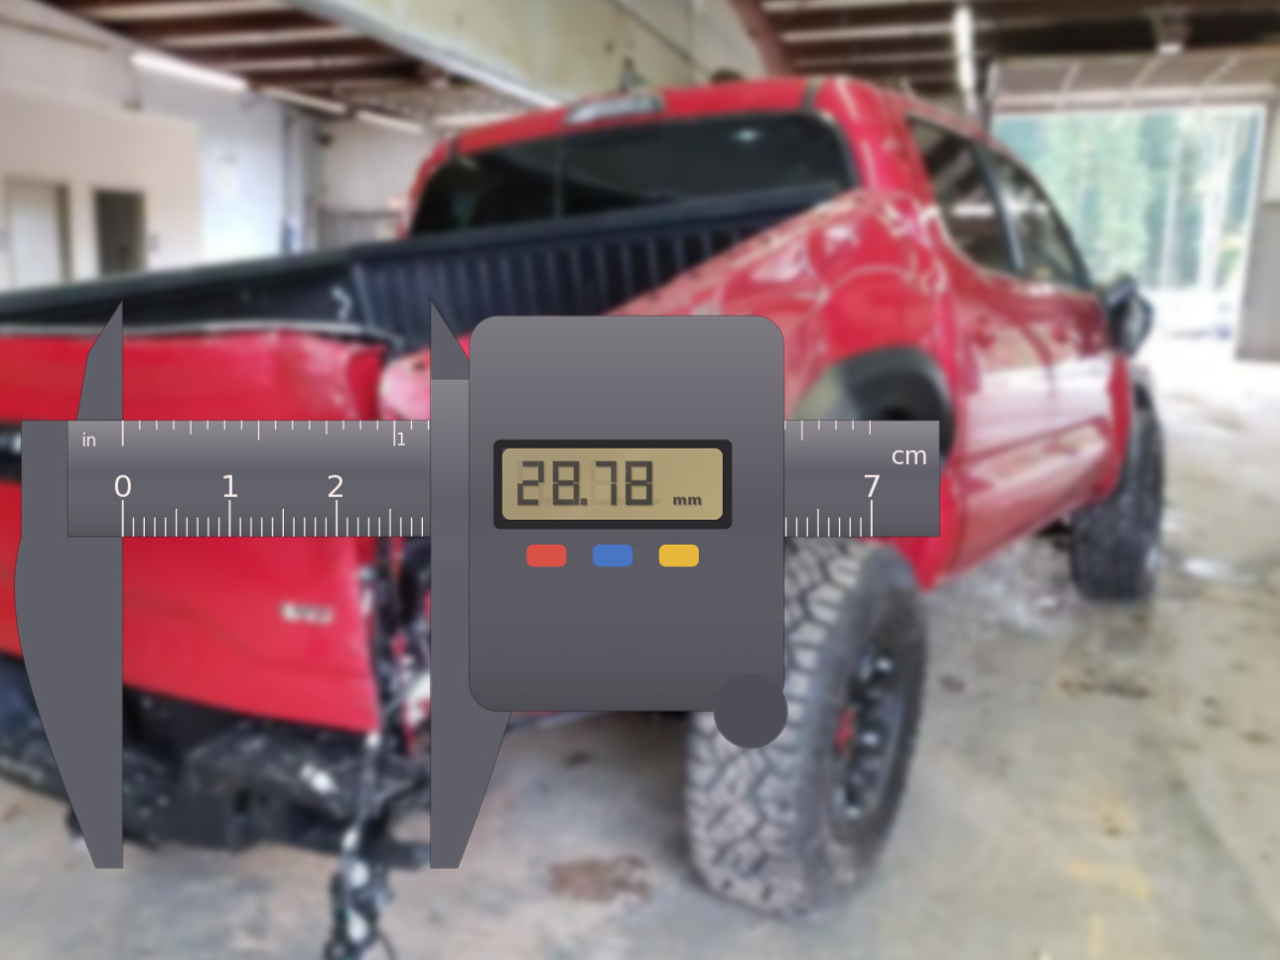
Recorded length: 28.78 mm
